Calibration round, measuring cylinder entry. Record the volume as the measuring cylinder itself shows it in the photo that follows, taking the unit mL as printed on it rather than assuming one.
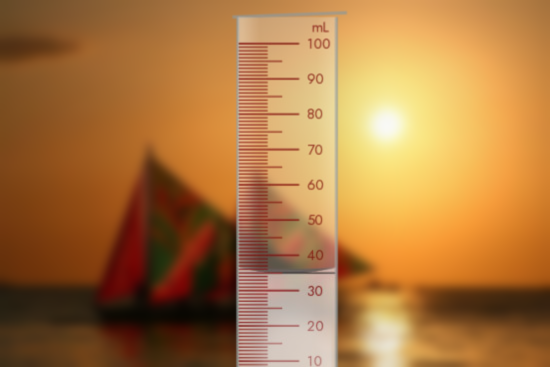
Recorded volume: 35 mL
